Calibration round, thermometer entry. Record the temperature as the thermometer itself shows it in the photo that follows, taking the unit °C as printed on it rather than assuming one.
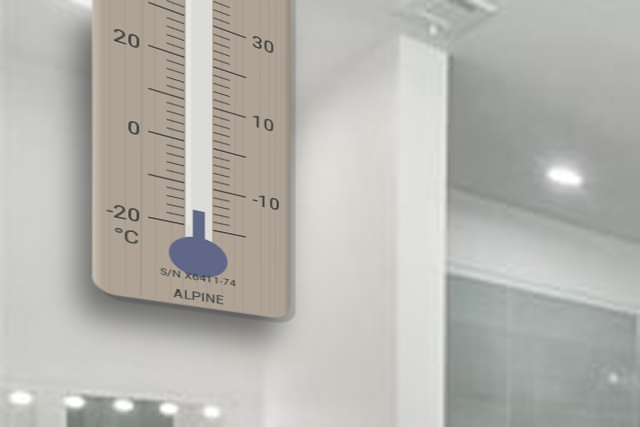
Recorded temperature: -16 °C
